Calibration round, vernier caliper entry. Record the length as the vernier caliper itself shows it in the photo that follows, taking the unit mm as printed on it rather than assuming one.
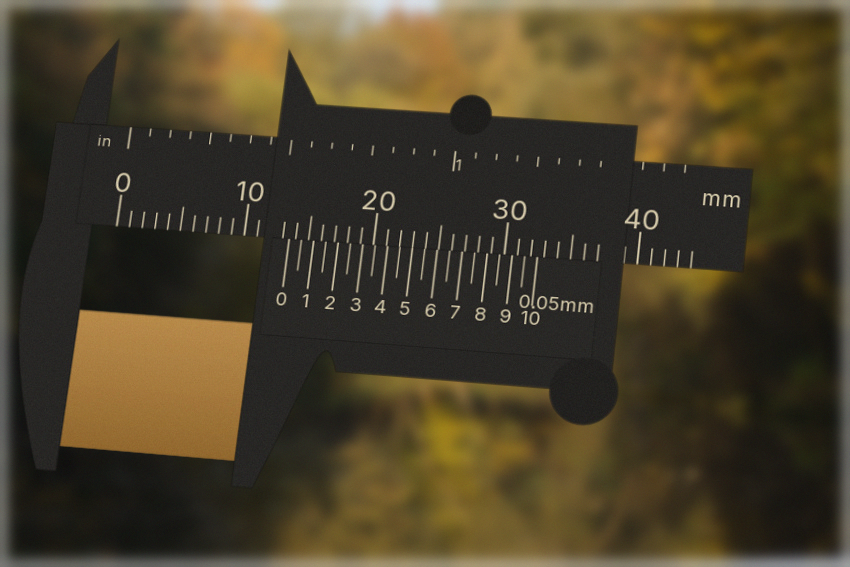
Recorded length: 13.5 mm
